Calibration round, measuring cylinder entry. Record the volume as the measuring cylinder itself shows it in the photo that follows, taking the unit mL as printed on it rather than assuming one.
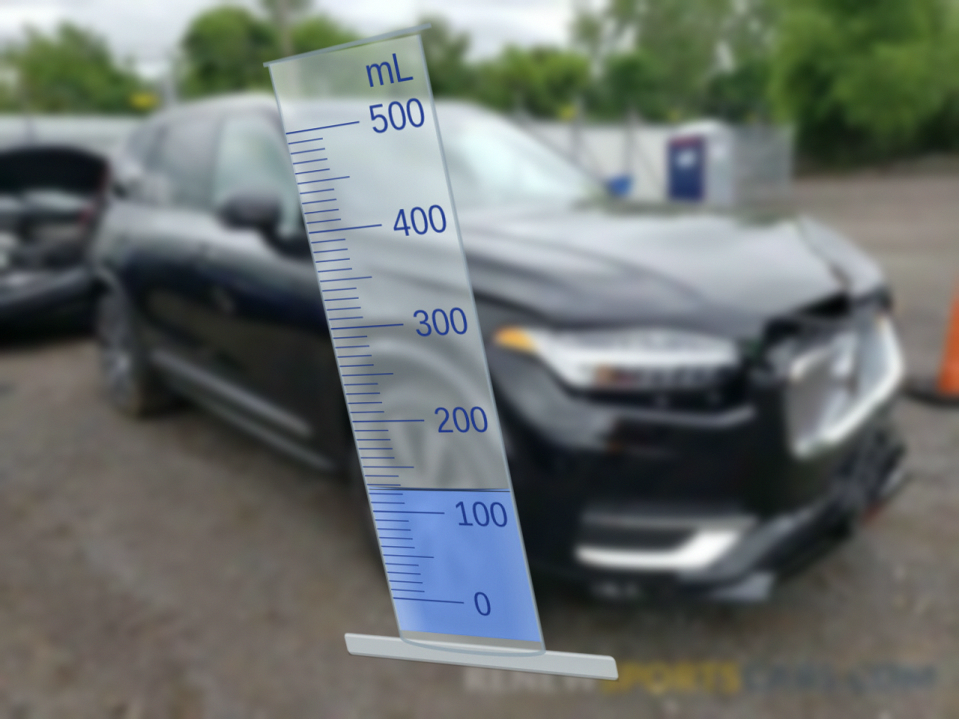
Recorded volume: 125 mL
